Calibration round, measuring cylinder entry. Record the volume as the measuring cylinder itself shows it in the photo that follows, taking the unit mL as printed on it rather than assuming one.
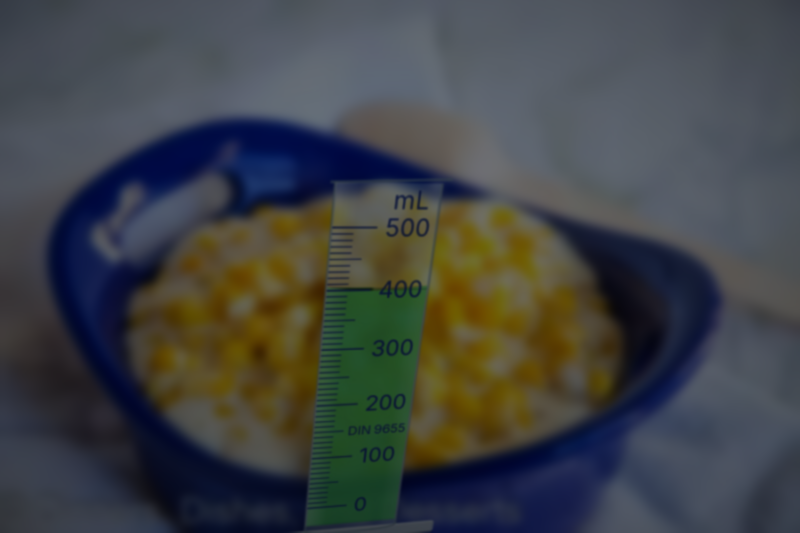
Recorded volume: 400 mL
